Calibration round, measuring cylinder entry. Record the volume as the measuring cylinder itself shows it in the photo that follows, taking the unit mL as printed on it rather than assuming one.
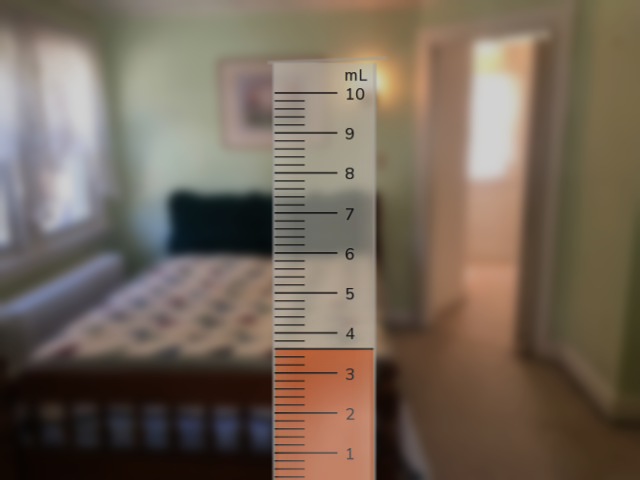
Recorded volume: 3.6 mL
